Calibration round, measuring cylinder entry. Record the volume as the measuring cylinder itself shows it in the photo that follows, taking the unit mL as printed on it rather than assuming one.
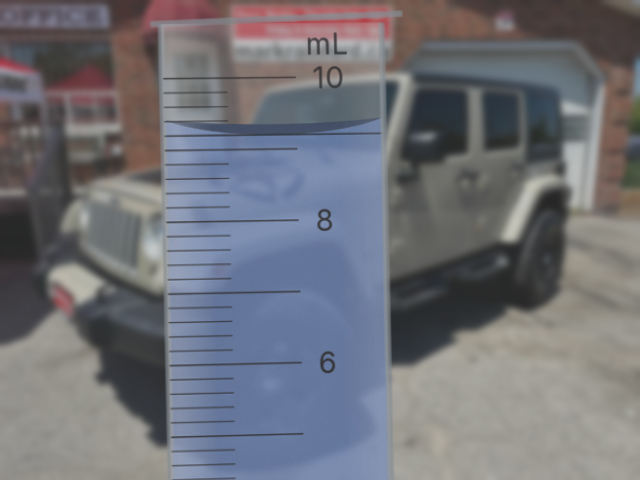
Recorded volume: 9.2 mL
